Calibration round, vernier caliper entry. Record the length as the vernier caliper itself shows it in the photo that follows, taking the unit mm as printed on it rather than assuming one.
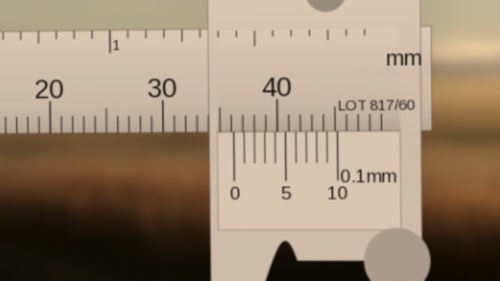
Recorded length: 36.2 mm
